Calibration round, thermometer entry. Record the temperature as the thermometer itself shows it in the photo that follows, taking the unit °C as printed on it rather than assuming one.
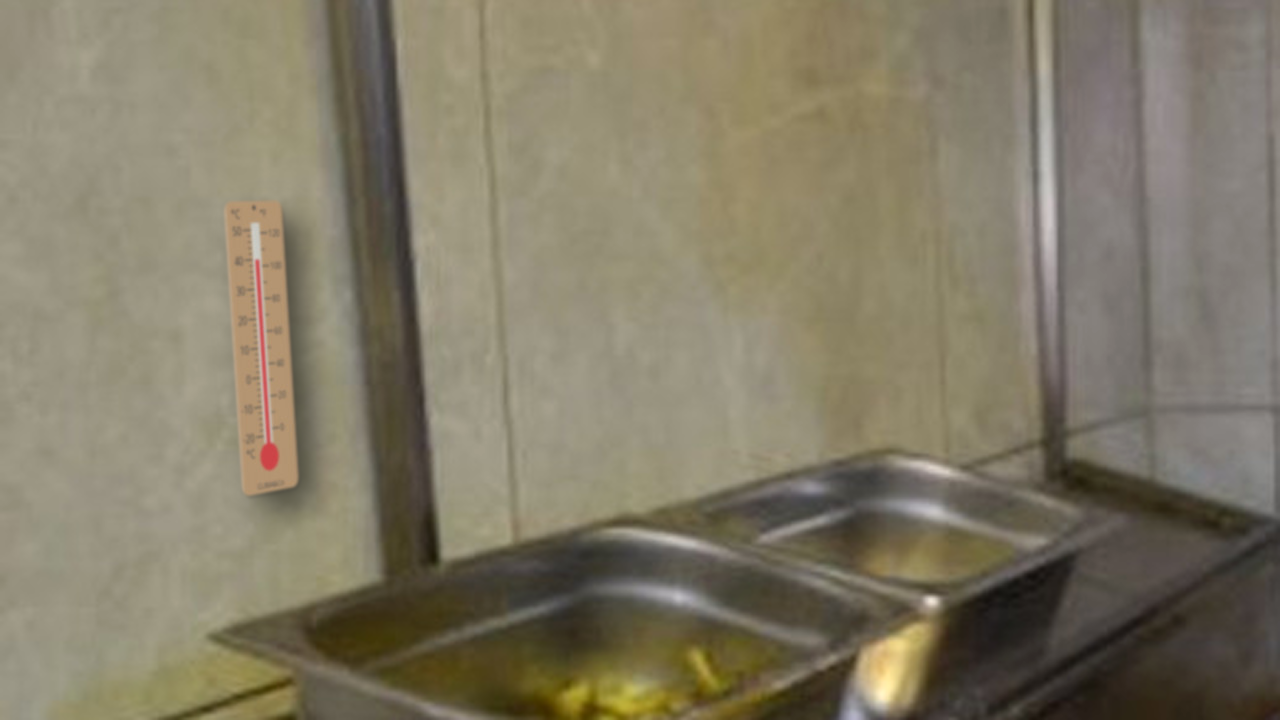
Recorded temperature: 40 °C
